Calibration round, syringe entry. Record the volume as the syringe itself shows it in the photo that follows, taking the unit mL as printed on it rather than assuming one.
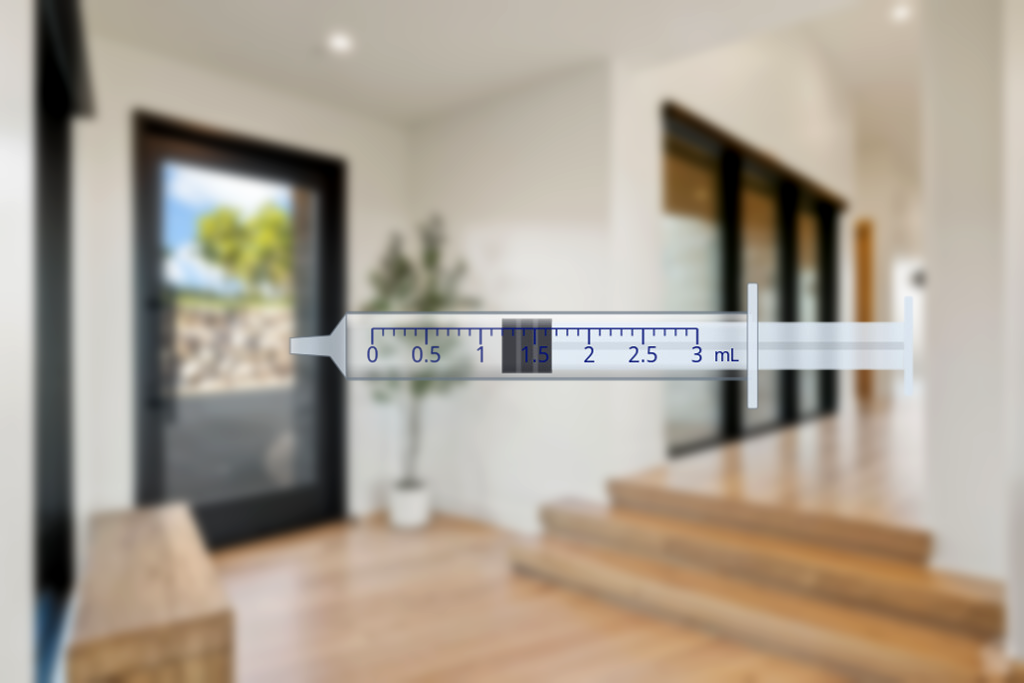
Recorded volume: 1.2 mL
